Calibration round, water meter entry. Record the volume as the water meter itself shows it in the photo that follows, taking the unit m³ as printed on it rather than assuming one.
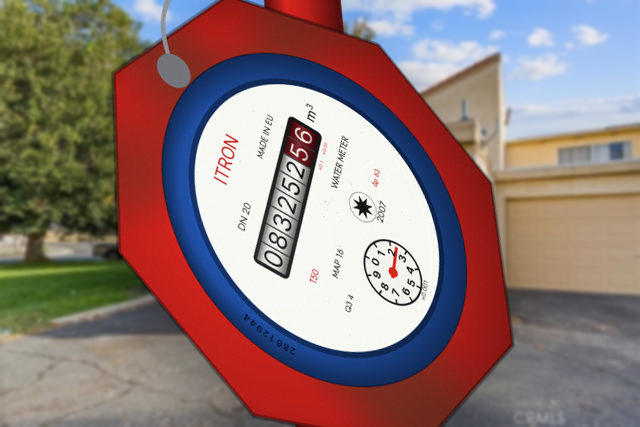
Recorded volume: 83252.562 m³
